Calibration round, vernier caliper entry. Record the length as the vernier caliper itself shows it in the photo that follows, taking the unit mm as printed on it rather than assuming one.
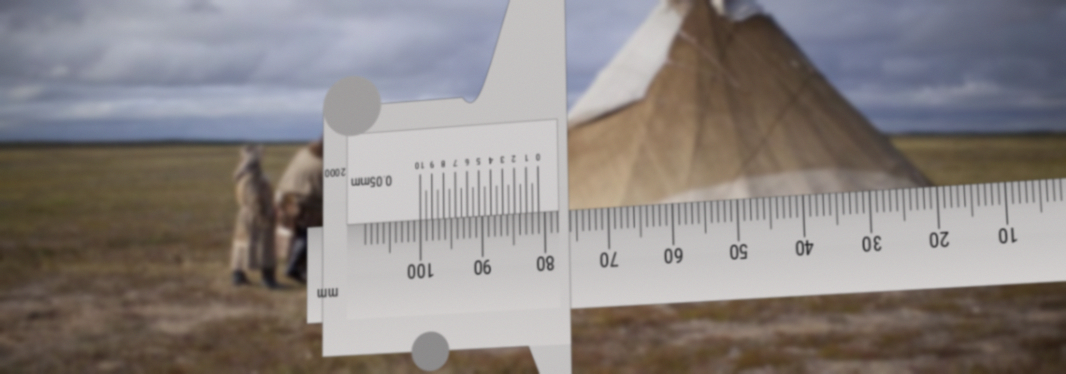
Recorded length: 81.0 mm
